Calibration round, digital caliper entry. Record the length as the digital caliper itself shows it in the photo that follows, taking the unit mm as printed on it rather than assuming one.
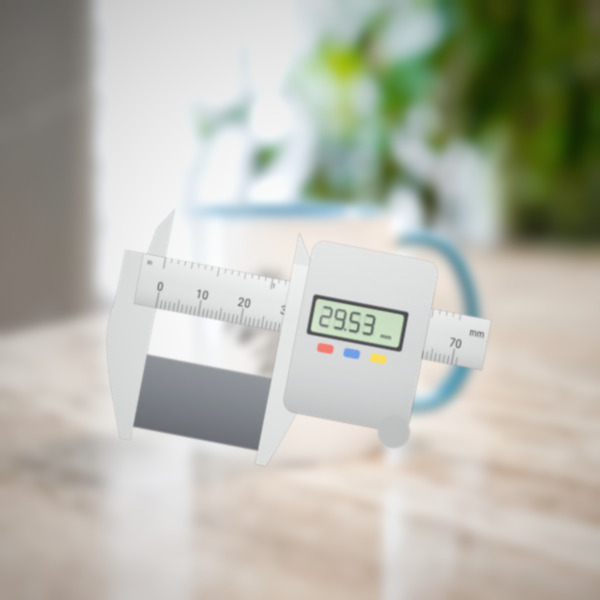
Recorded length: 29.53 mm
